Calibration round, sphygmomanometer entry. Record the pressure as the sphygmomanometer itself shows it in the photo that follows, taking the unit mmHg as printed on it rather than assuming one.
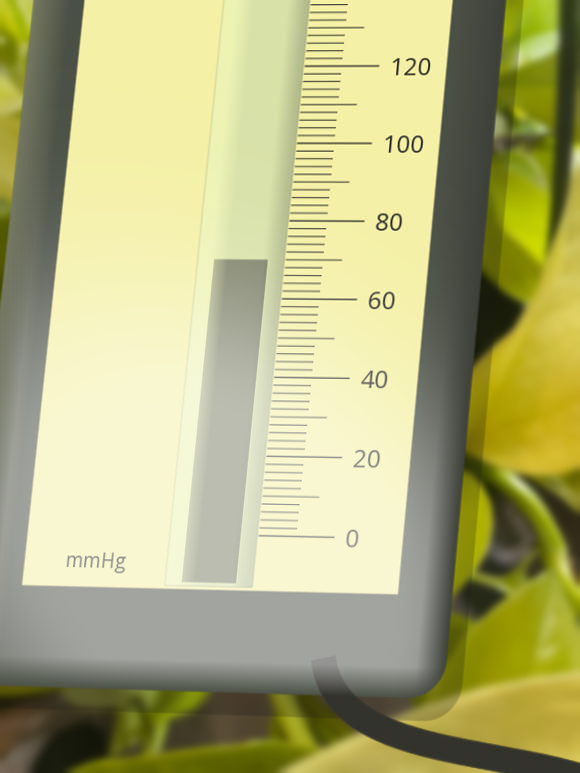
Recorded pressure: 70 mmHg
